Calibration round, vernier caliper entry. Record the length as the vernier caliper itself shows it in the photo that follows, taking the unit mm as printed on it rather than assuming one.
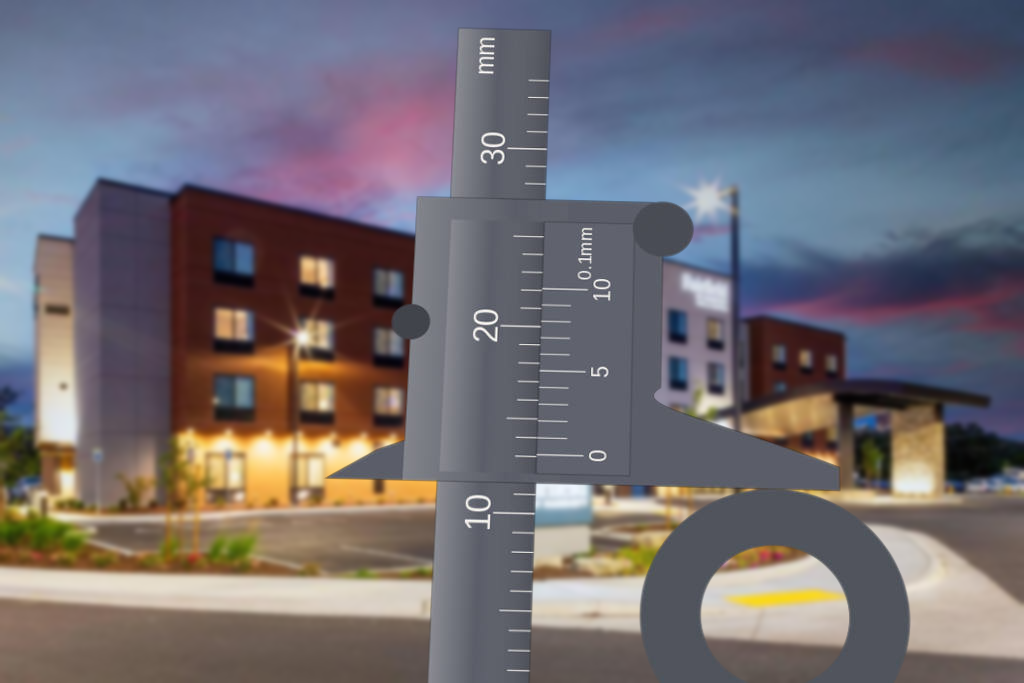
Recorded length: 13.1 mm
